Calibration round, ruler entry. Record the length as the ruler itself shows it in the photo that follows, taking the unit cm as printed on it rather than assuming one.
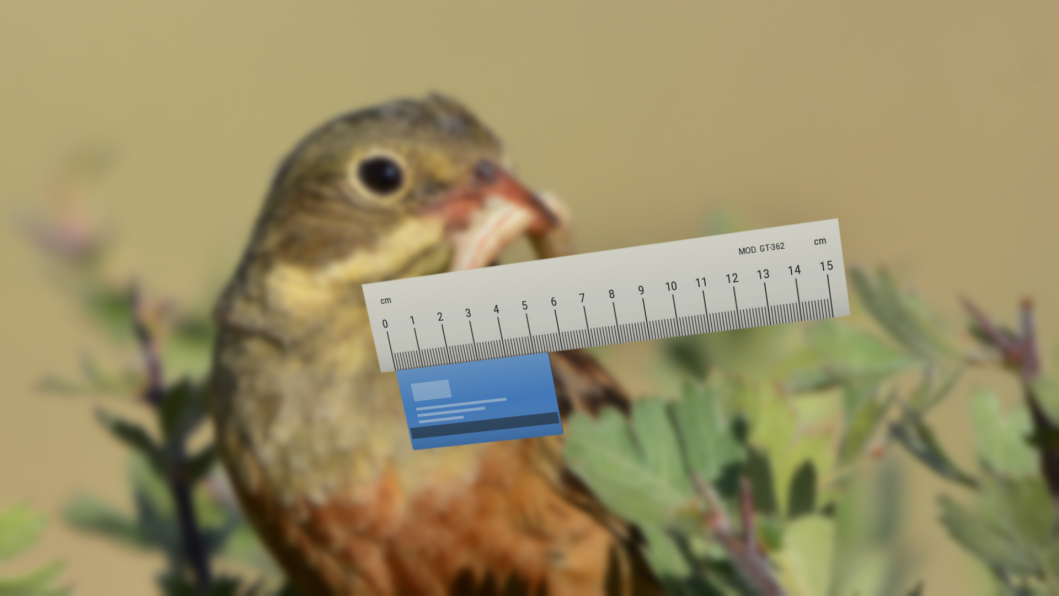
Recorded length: 5.5 cm
